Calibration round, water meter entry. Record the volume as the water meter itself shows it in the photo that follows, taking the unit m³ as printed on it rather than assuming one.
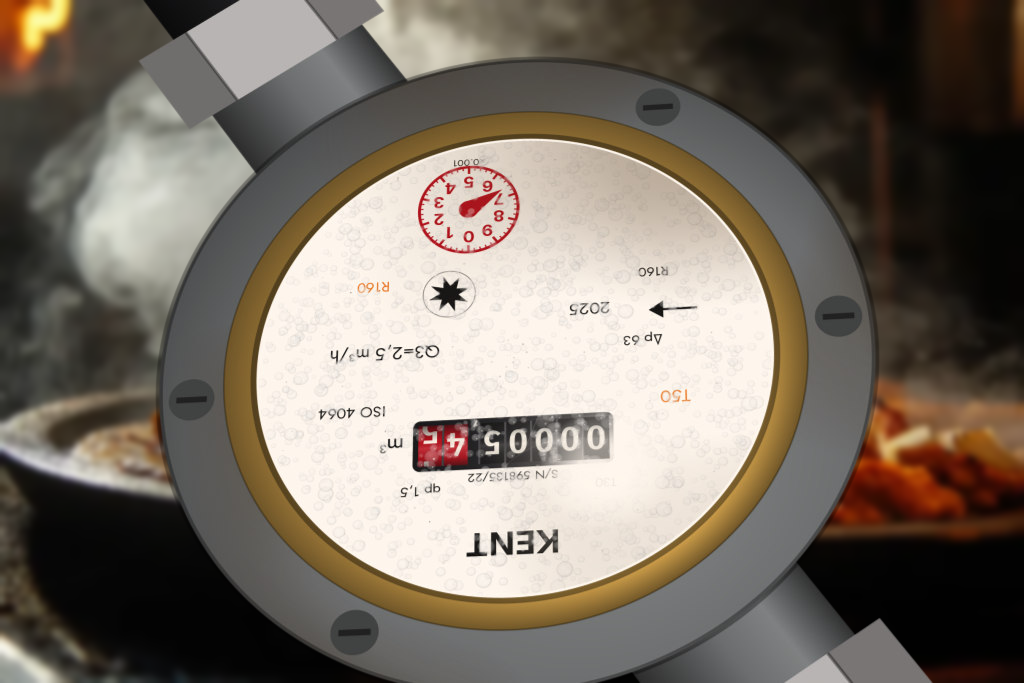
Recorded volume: 5.446 m³
